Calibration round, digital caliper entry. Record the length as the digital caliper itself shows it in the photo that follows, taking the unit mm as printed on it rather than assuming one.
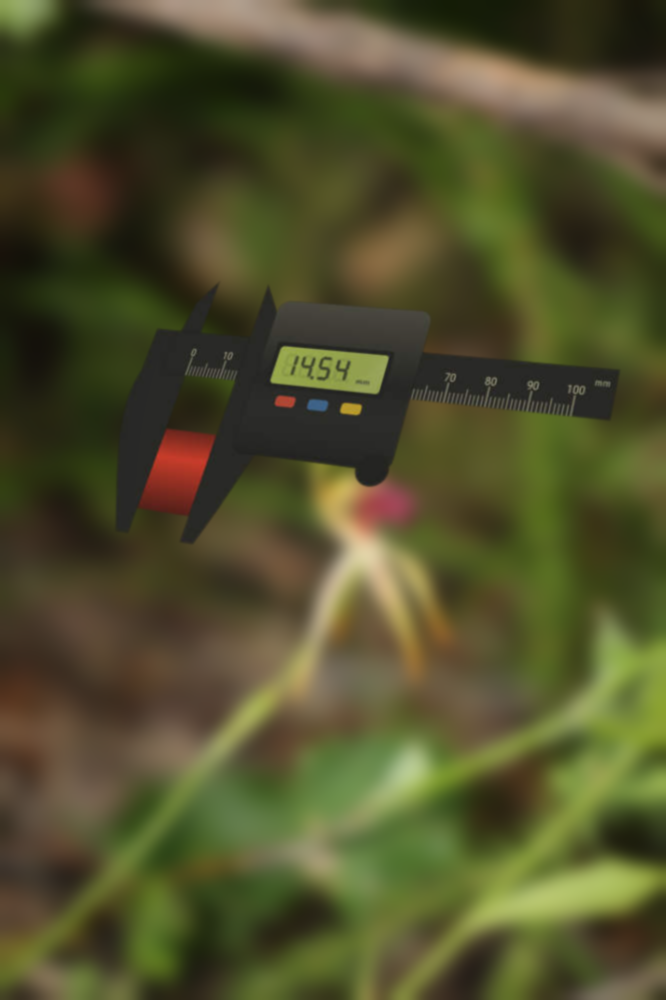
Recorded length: 14.54 mm
